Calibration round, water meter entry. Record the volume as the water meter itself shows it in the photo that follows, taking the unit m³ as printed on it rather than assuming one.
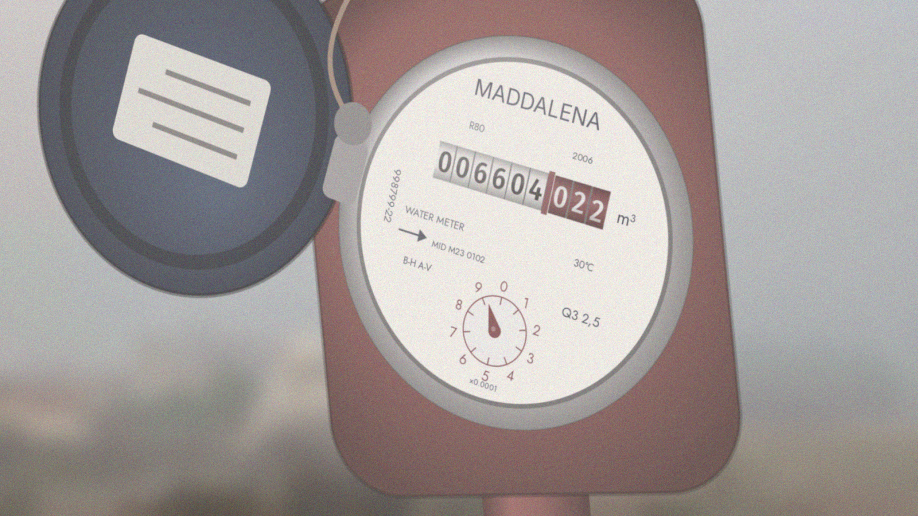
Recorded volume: 6604.0219 m³
